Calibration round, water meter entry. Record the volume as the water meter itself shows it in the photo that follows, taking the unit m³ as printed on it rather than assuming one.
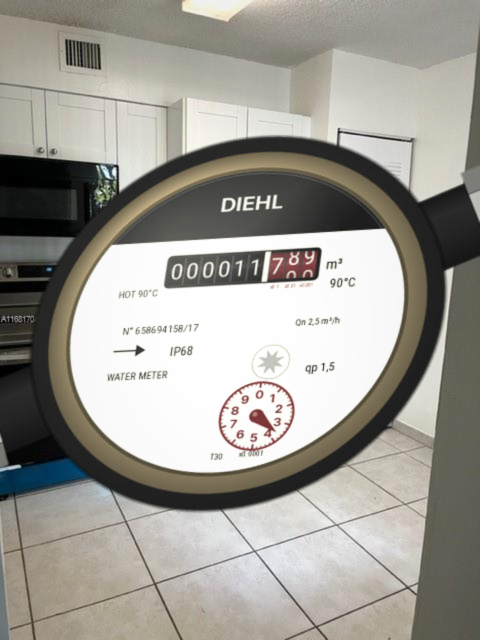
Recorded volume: 11.7893 m³
